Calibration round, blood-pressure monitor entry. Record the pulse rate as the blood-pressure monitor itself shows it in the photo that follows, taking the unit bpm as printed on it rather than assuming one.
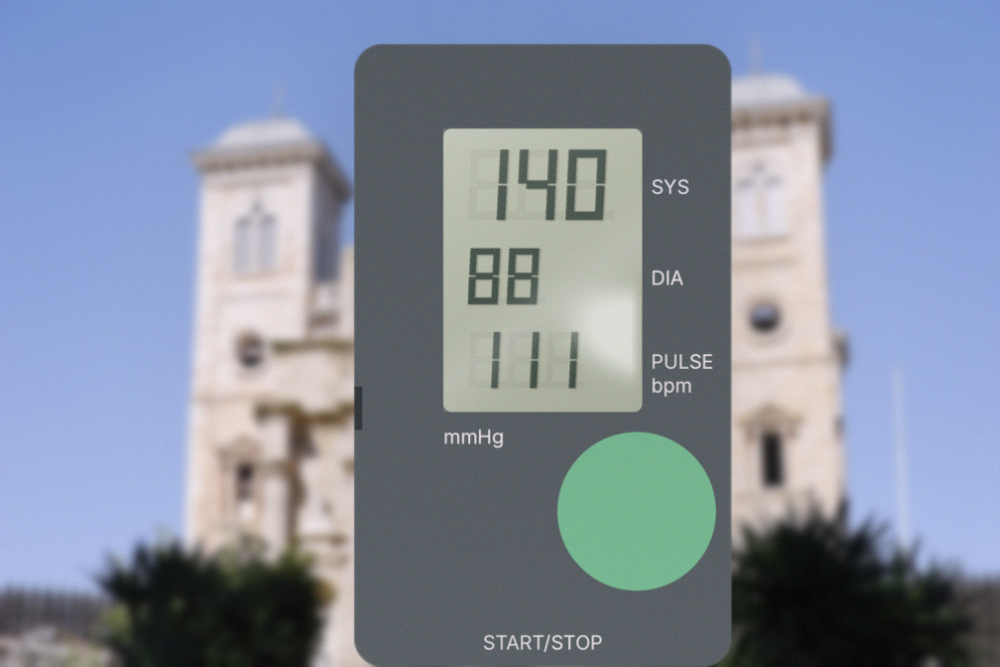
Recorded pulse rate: 111 bpm
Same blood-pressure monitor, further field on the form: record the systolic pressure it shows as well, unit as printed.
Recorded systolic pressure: 140 mmHg
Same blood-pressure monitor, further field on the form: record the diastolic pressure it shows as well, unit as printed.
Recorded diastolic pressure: 88 mmHg
